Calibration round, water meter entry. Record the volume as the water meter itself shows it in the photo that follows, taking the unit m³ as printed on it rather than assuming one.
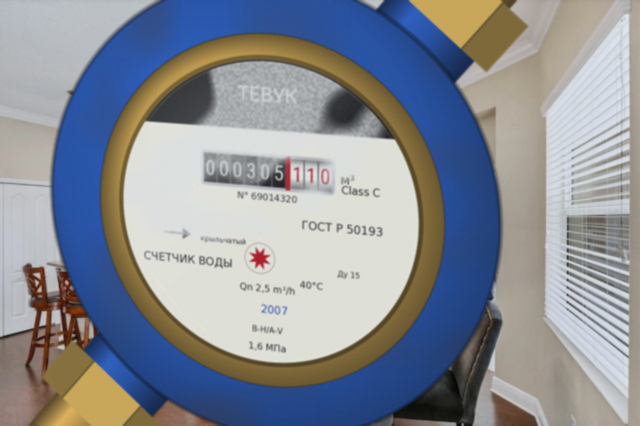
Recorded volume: 305.110 m³
